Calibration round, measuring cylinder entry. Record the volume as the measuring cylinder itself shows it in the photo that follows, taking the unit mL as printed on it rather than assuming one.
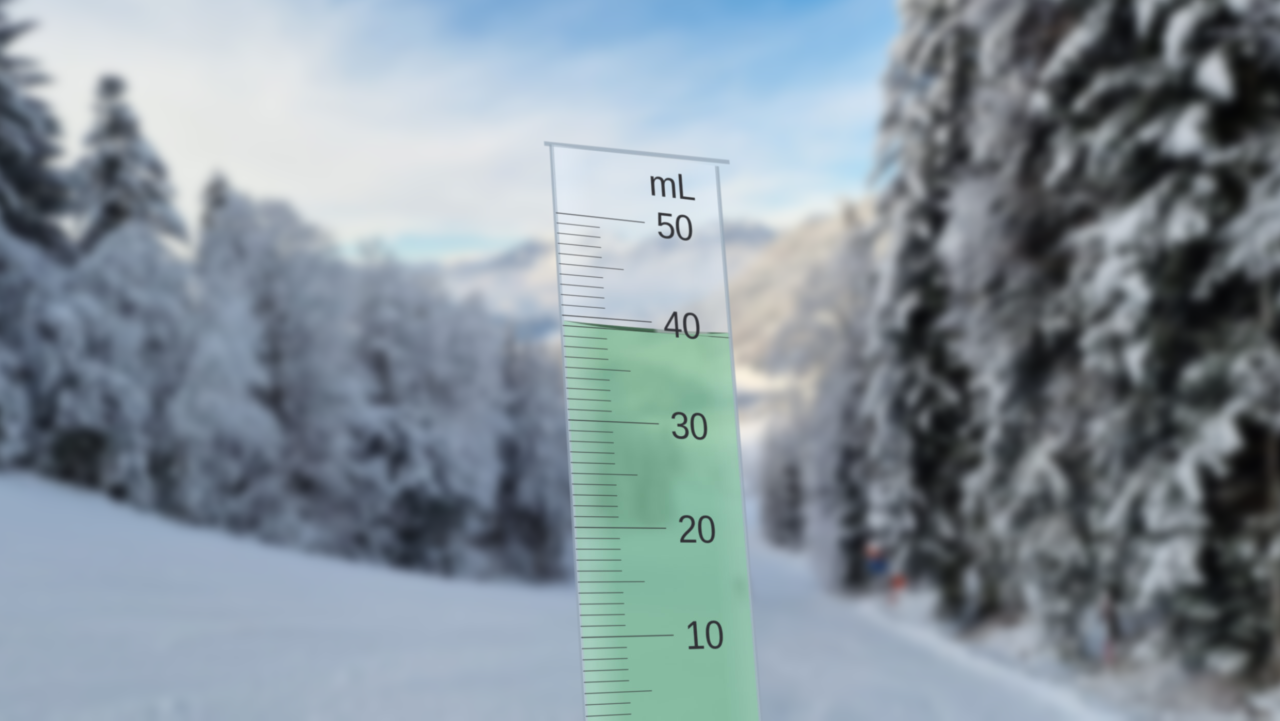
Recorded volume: 39 mL
